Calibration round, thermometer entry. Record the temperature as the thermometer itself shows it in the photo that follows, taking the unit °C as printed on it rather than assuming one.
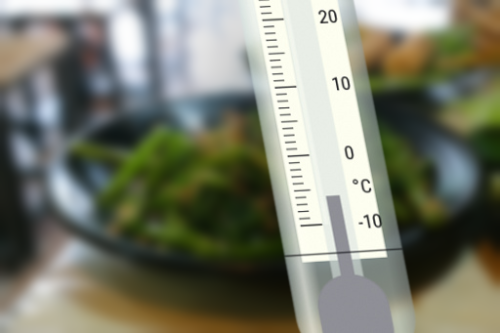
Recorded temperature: -6 °C
